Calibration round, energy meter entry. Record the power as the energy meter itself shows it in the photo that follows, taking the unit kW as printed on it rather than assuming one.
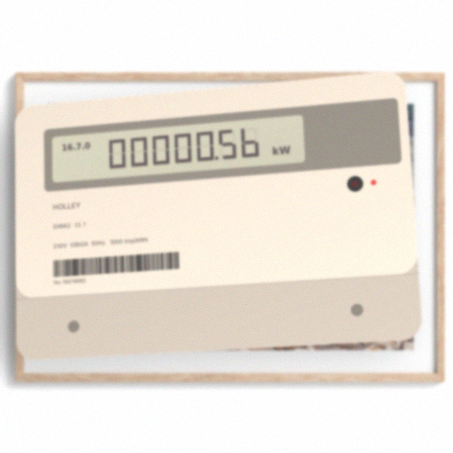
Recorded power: 0.56 kW
